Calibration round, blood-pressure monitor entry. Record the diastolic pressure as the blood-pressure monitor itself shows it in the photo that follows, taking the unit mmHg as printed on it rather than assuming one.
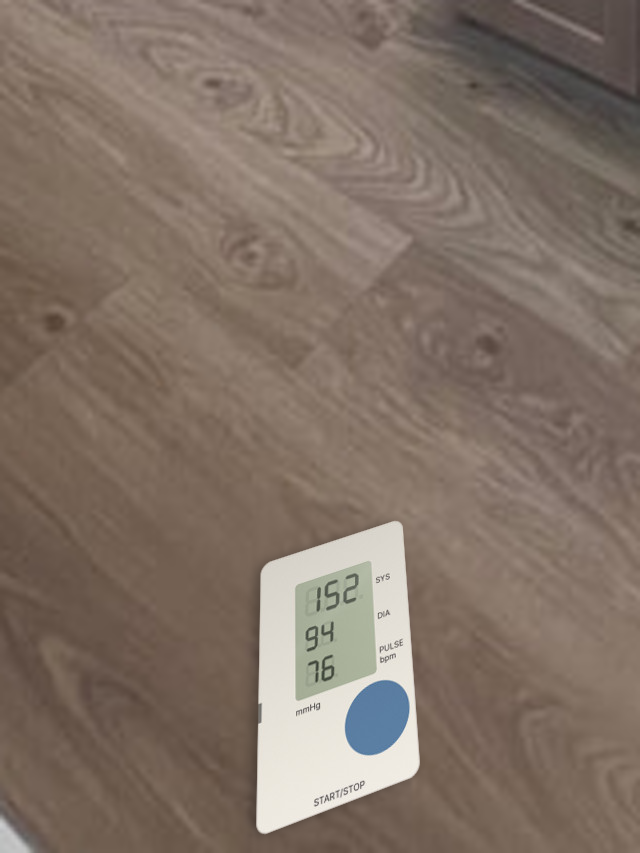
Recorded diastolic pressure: 94 mmHg
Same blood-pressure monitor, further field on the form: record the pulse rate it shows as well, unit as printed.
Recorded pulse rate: 76 bpm
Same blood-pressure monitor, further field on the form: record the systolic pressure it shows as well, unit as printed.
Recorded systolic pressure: 152 mmHg
